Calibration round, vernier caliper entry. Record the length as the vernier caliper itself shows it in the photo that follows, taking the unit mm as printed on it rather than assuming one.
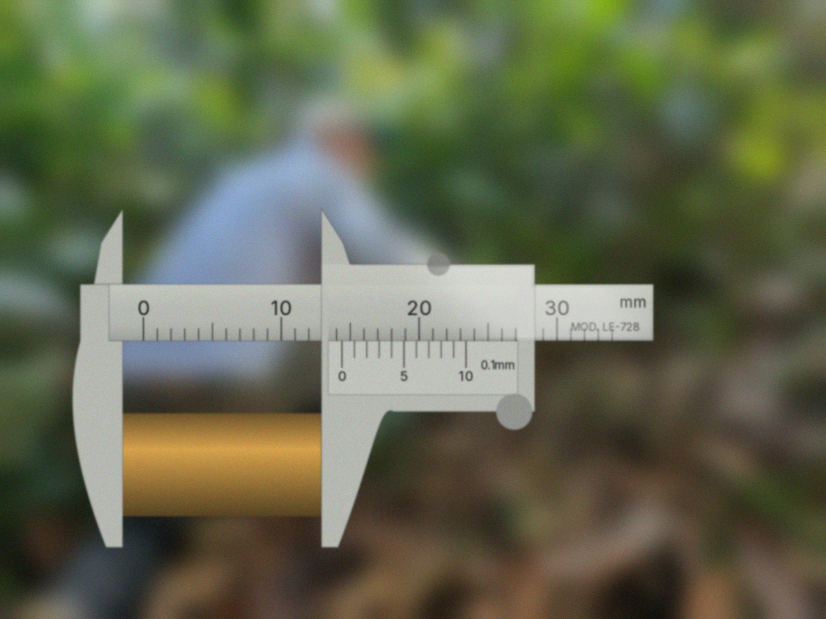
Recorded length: 14.4 mm
